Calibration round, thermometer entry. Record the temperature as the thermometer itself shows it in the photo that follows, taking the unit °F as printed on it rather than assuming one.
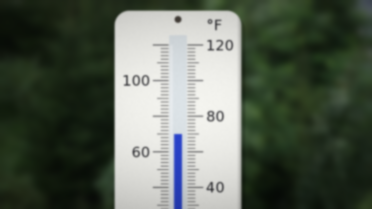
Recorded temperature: 70 °F
